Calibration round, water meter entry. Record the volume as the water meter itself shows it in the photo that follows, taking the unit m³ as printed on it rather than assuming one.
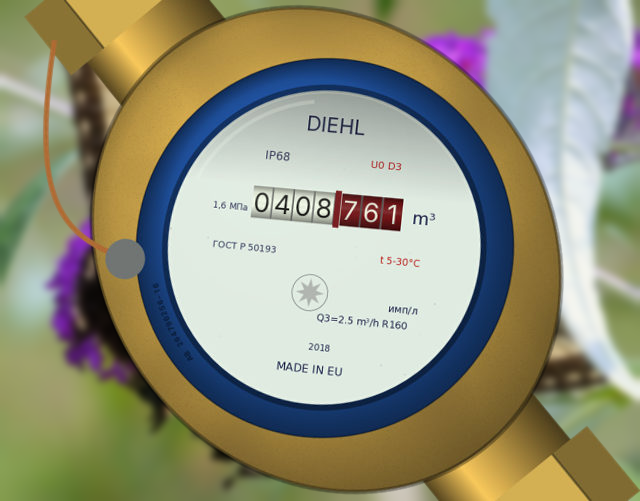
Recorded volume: 408.761 m³
